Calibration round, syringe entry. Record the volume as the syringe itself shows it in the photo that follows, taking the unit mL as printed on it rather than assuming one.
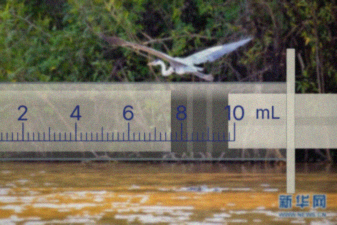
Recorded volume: 7.6 mL
